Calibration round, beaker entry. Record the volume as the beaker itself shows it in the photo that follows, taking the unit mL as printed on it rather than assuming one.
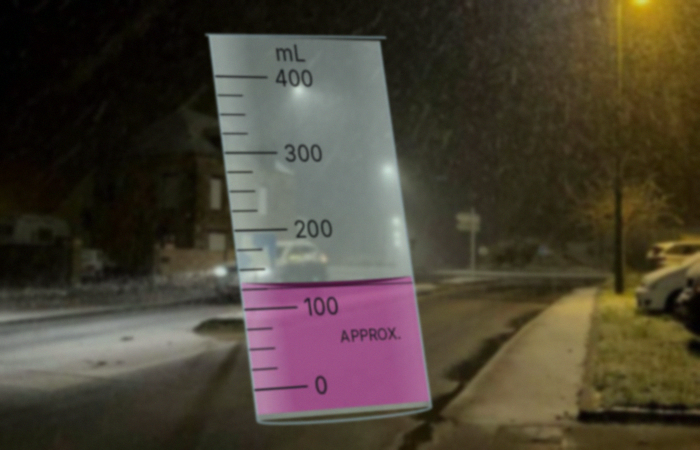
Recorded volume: 125 mL
